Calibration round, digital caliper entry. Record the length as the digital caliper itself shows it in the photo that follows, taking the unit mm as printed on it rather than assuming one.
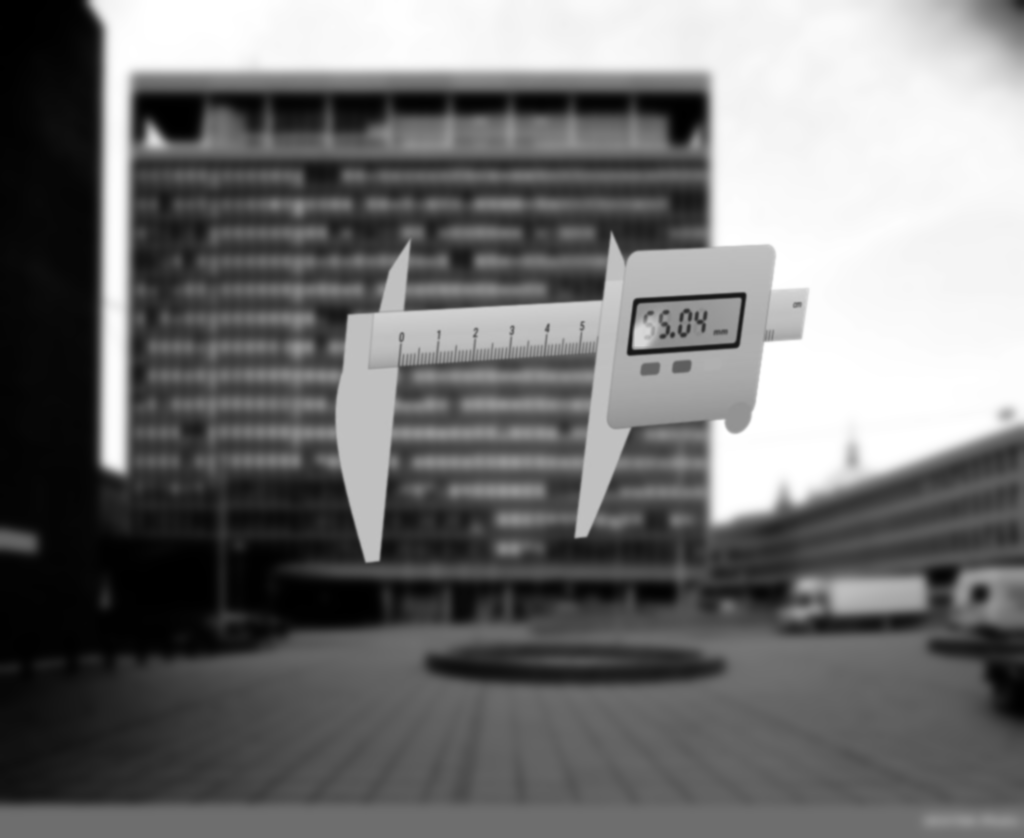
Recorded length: 55.04 mm
